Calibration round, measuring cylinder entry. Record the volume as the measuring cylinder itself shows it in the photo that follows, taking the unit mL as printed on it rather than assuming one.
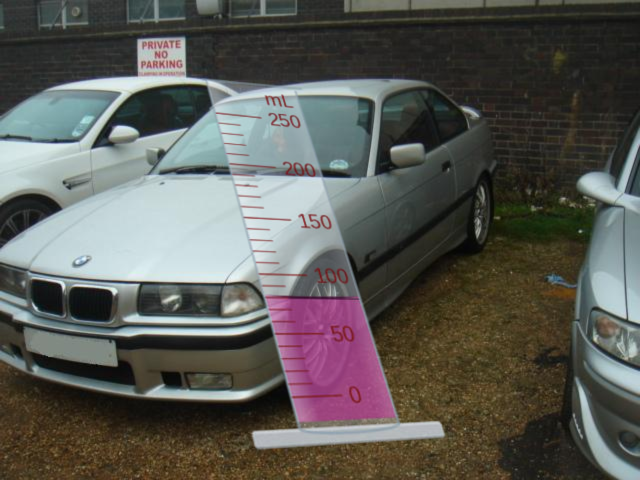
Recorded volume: 80 mL
